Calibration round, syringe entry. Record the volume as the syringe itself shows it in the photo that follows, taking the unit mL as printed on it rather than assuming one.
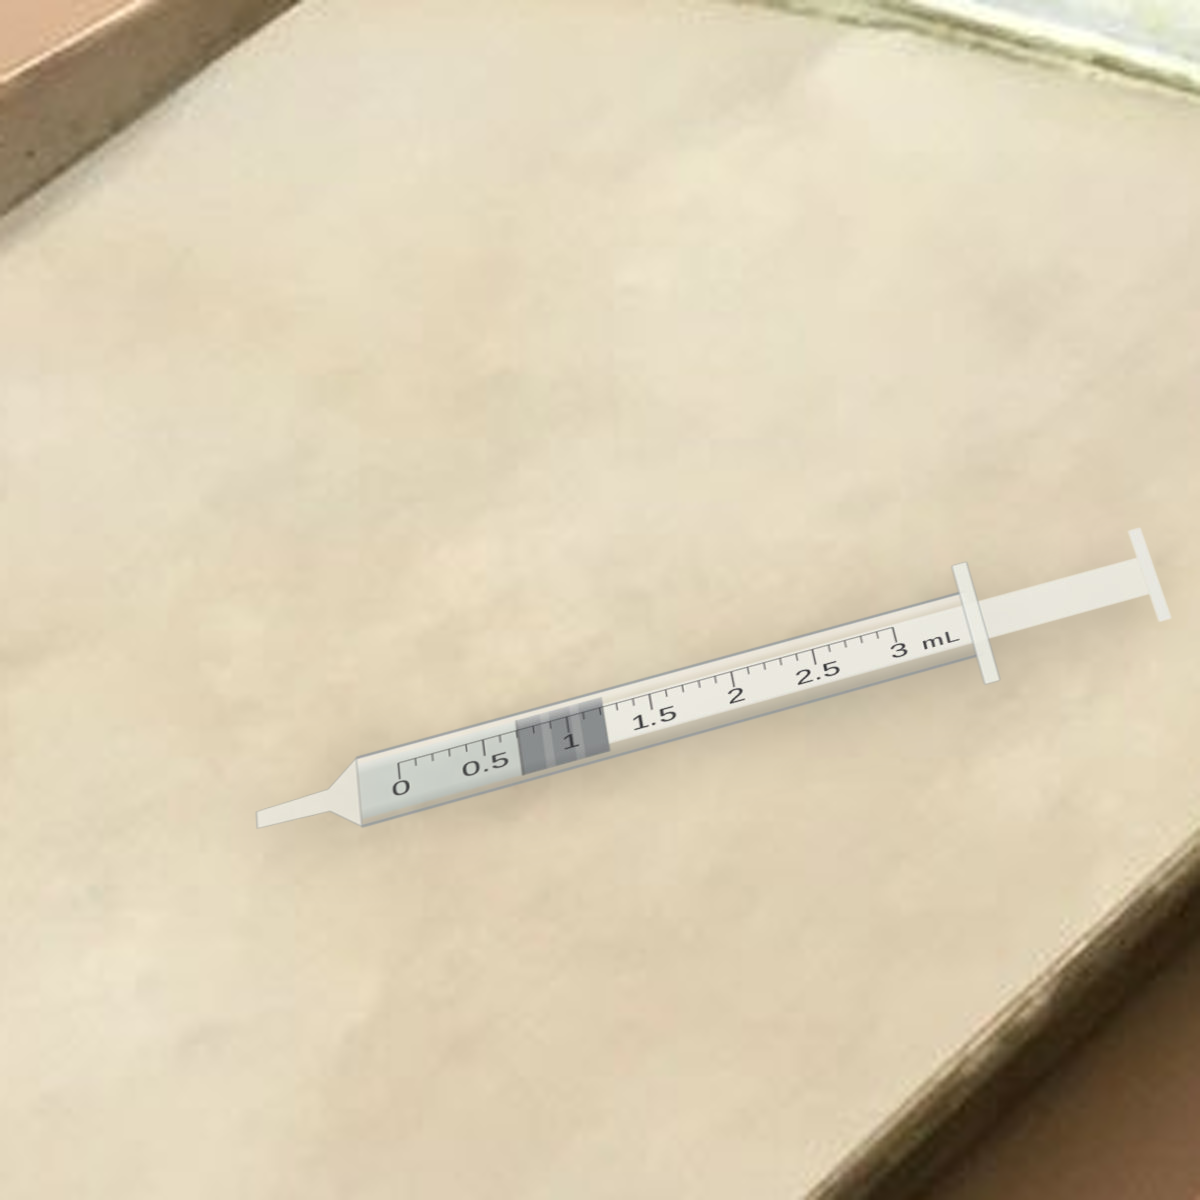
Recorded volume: 0.7 mL
